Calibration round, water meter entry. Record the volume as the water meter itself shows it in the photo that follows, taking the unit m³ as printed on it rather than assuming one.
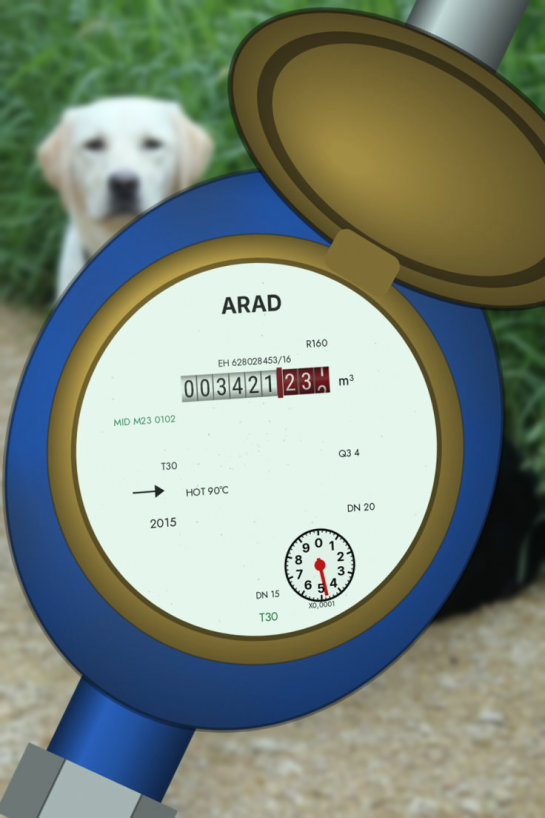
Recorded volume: 3421.2314 m³
